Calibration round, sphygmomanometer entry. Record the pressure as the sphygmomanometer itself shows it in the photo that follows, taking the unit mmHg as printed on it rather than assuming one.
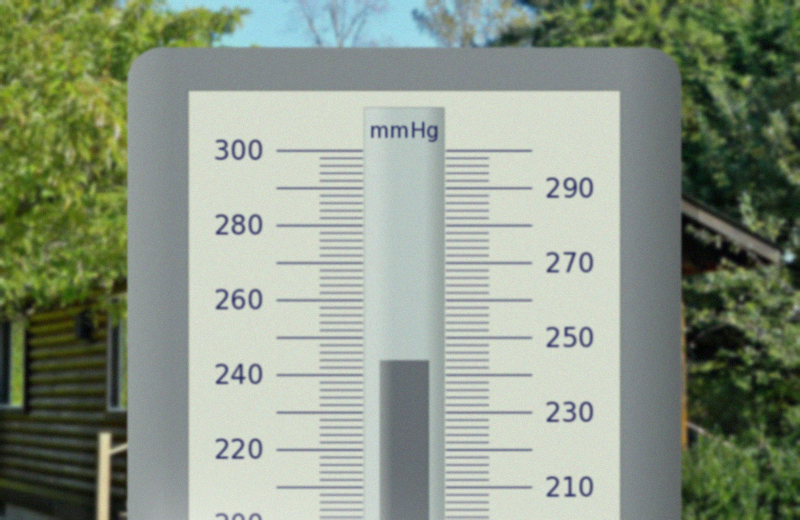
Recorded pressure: 244 mmHg
